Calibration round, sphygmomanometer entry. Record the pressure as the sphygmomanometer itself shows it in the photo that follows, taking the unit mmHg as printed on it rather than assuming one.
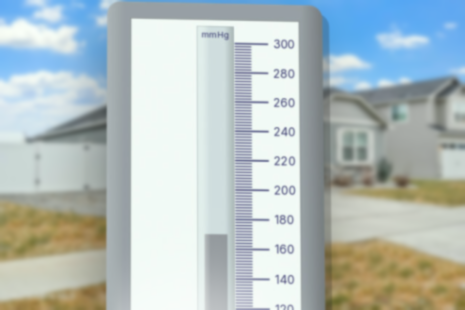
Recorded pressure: 170 mmHg
